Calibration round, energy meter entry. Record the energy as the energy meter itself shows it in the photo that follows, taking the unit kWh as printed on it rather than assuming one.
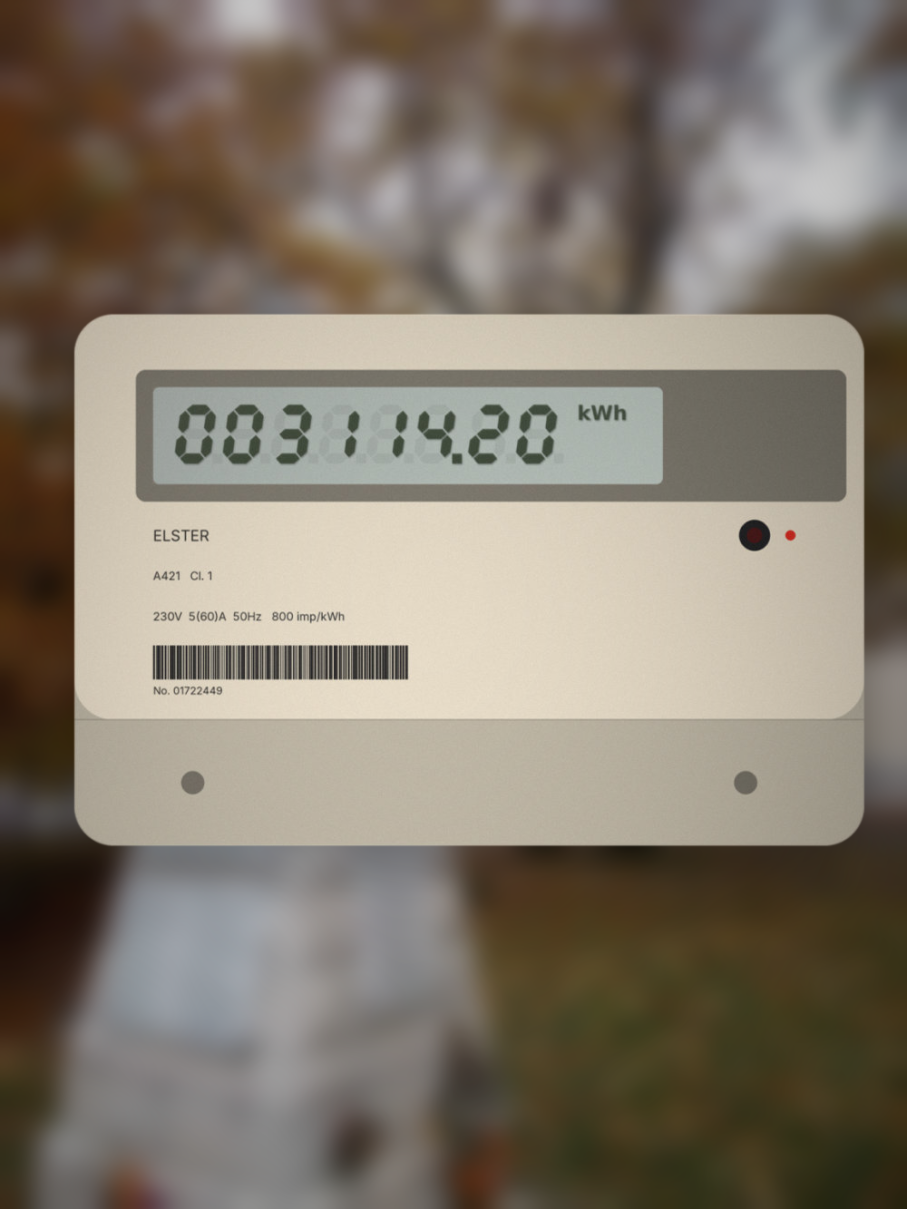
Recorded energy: 3114.20 kWh
